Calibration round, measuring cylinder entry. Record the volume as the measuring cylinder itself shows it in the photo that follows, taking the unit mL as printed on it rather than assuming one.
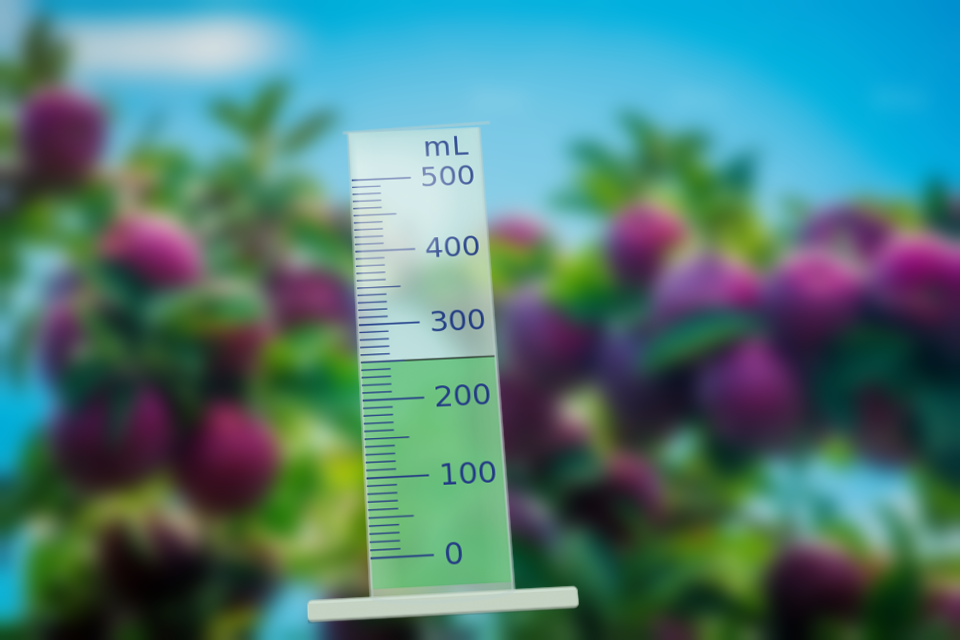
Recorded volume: 250 mL
